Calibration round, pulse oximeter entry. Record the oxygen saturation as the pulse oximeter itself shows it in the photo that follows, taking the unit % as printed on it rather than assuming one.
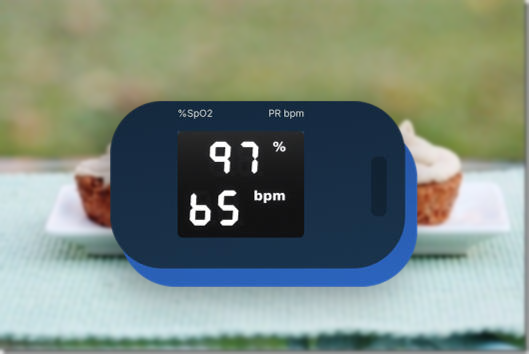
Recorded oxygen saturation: 97 %
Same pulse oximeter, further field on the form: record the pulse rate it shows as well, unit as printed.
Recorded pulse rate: 65 bpm
